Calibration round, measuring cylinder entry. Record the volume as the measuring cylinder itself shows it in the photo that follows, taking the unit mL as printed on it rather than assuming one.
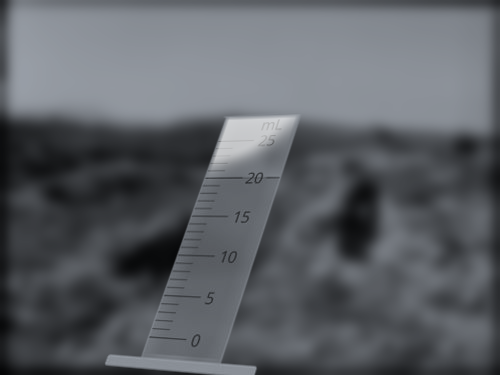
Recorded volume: 20 mL
